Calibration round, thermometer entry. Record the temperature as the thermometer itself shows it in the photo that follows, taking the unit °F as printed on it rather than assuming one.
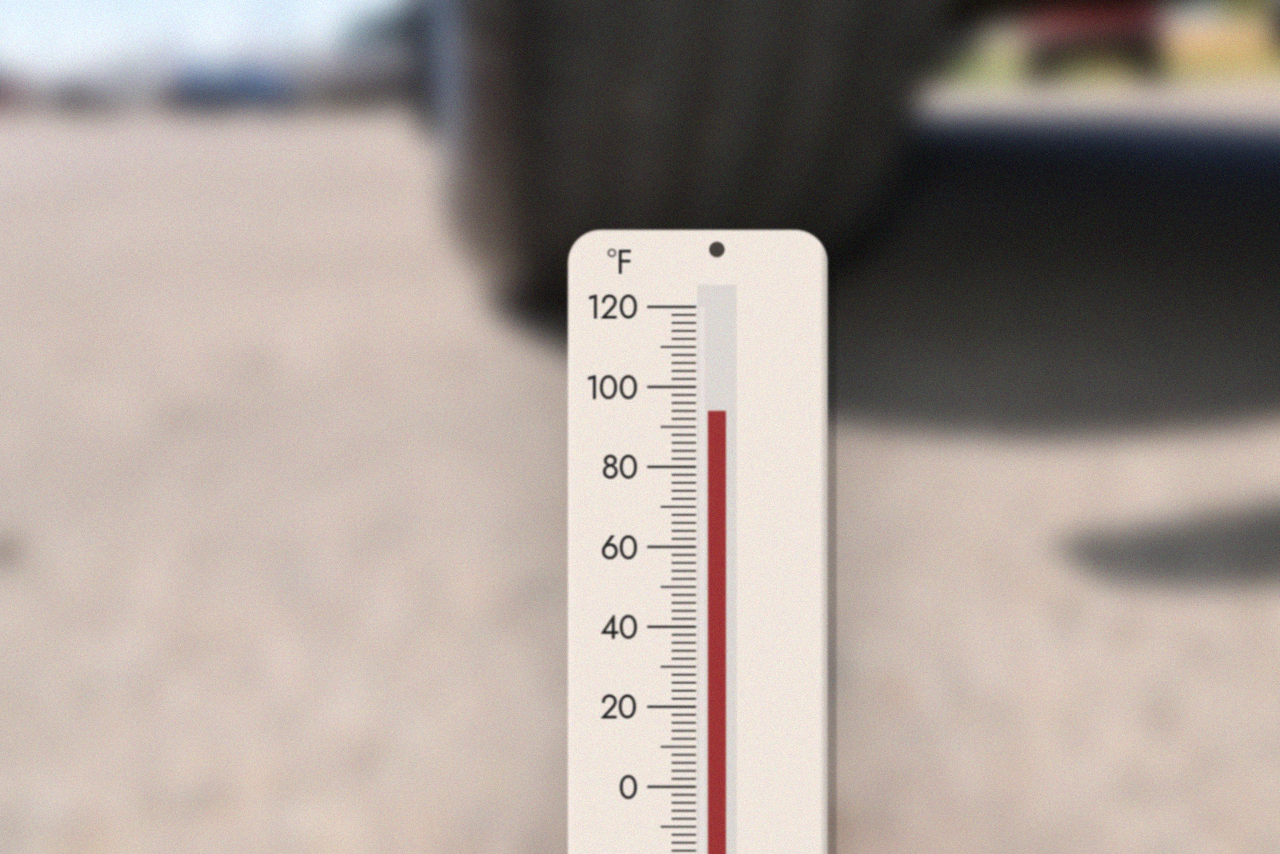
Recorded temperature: 94 °F
